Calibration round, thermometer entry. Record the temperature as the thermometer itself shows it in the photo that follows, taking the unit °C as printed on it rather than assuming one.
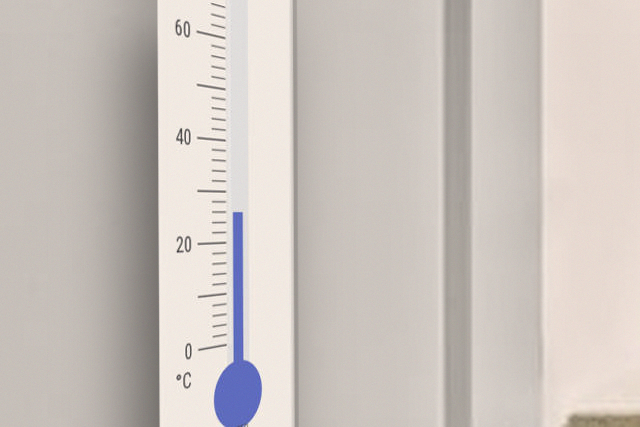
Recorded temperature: 26 °C
